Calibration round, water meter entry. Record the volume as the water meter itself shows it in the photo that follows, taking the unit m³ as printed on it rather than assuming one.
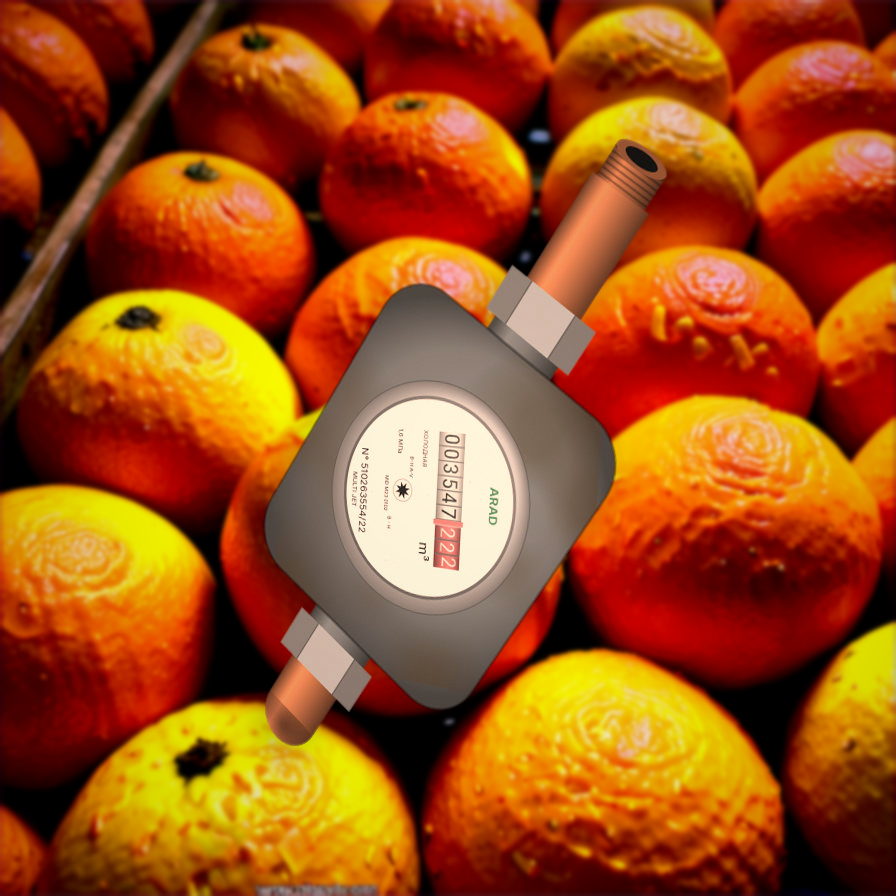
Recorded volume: 3547.222 m³
